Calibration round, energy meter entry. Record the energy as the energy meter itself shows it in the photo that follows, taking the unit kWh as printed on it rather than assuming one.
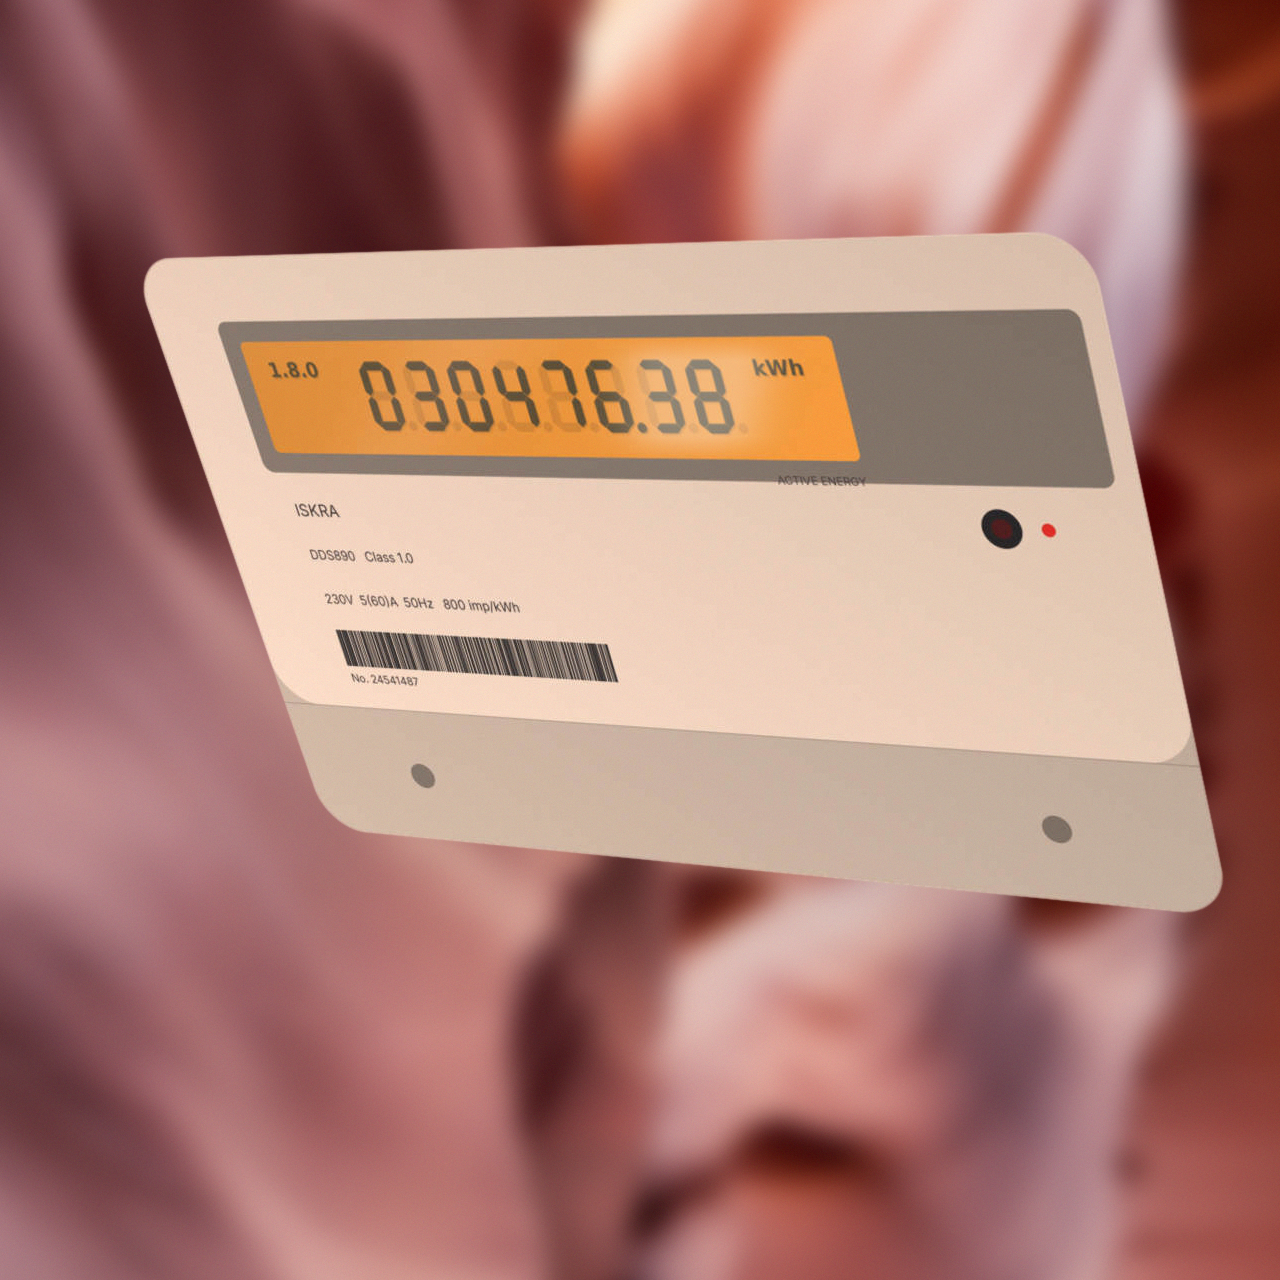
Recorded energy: 30476.38 kWh
